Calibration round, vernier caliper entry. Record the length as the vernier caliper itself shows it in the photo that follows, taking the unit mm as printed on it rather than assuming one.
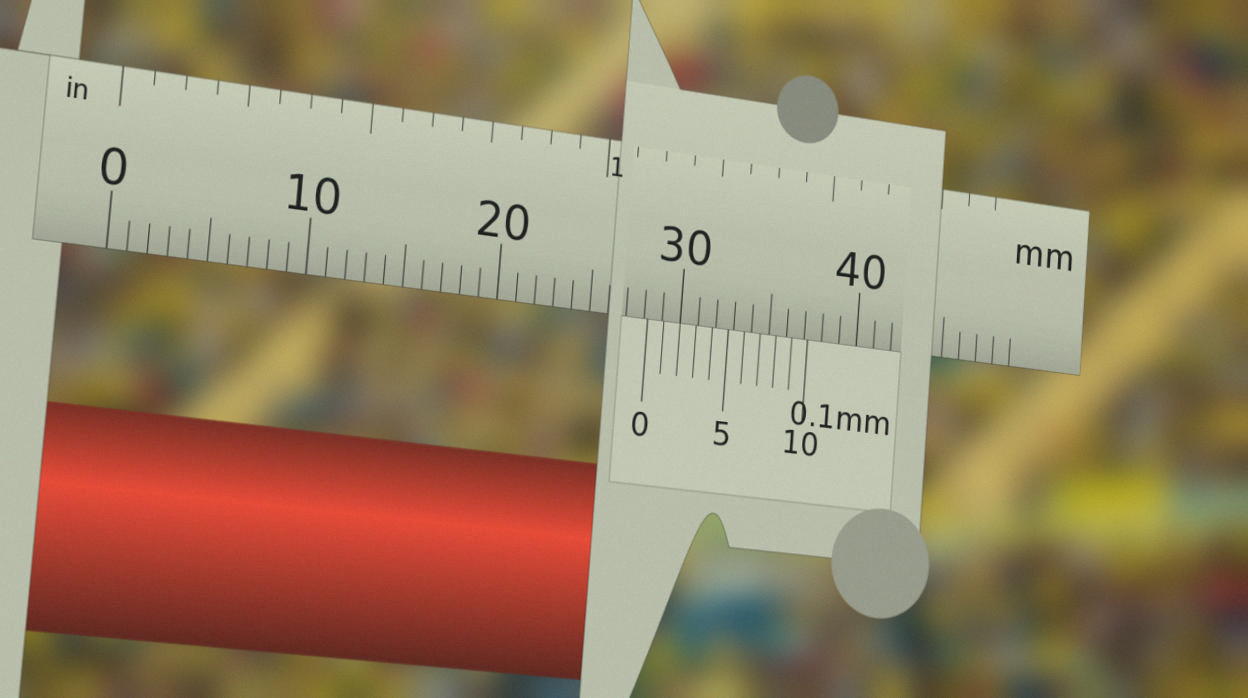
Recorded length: 28.2 mm
